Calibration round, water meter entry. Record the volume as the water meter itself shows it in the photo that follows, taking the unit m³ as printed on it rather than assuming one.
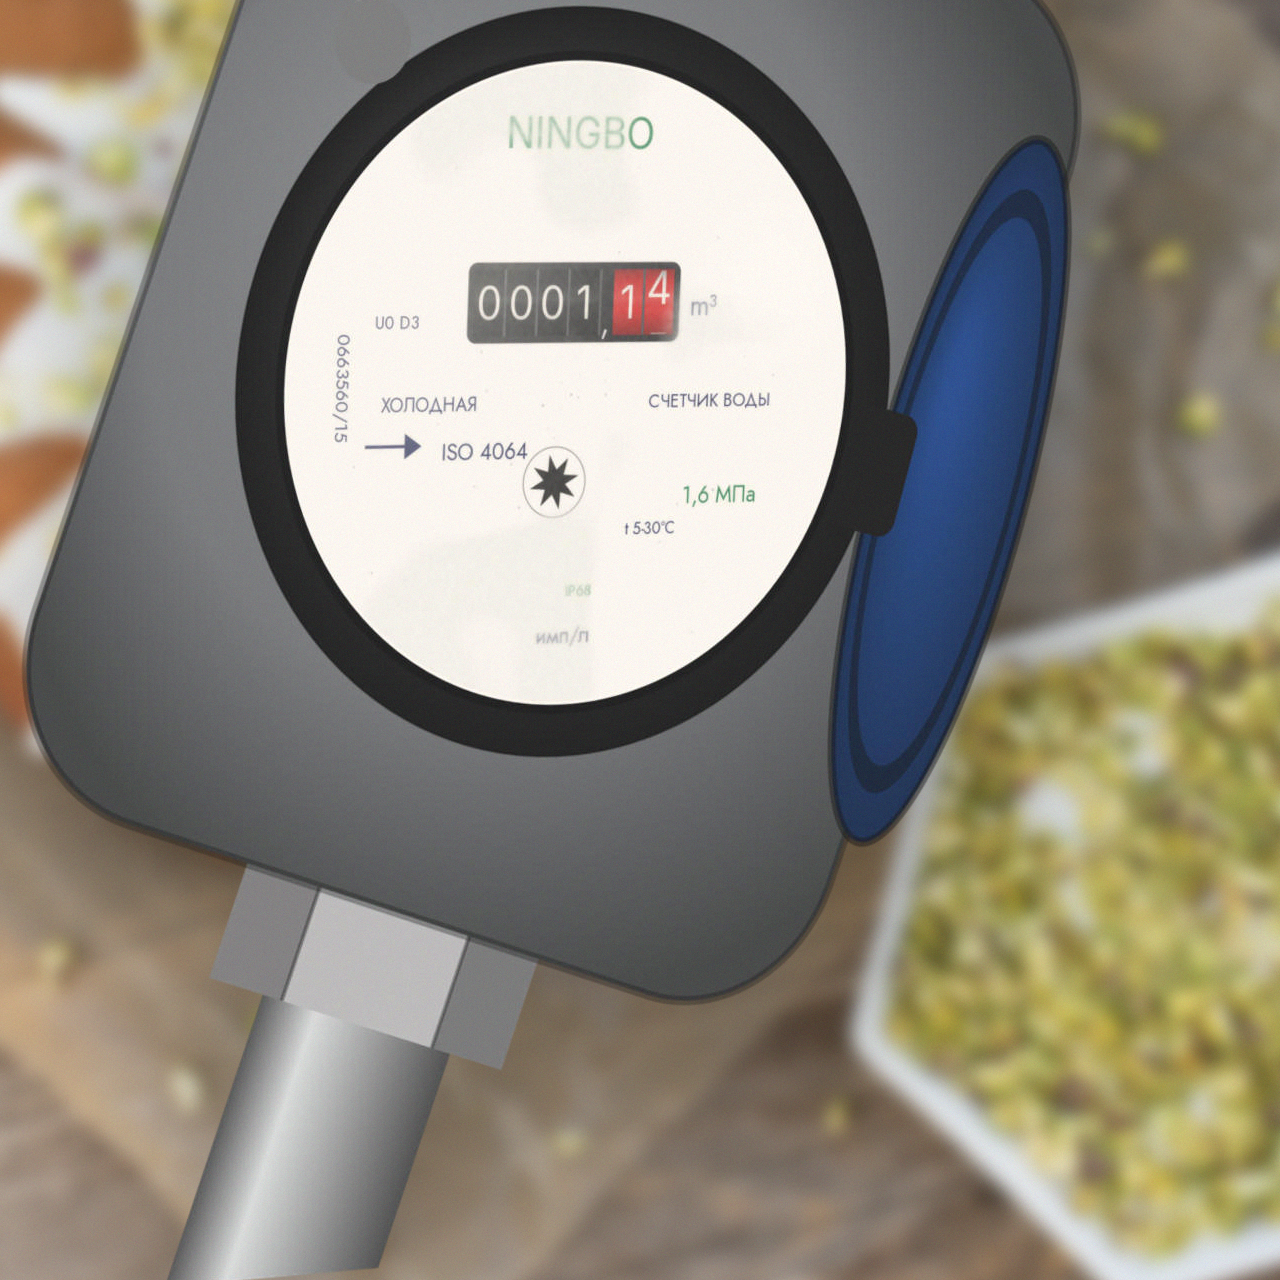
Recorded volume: 1.14 m³
